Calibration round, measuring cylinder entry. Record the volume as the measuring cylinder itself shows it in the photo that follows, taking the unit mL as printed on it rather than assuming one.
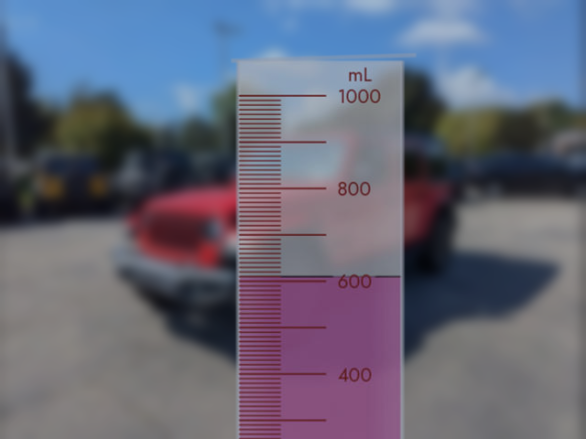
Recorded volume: 610 mL
